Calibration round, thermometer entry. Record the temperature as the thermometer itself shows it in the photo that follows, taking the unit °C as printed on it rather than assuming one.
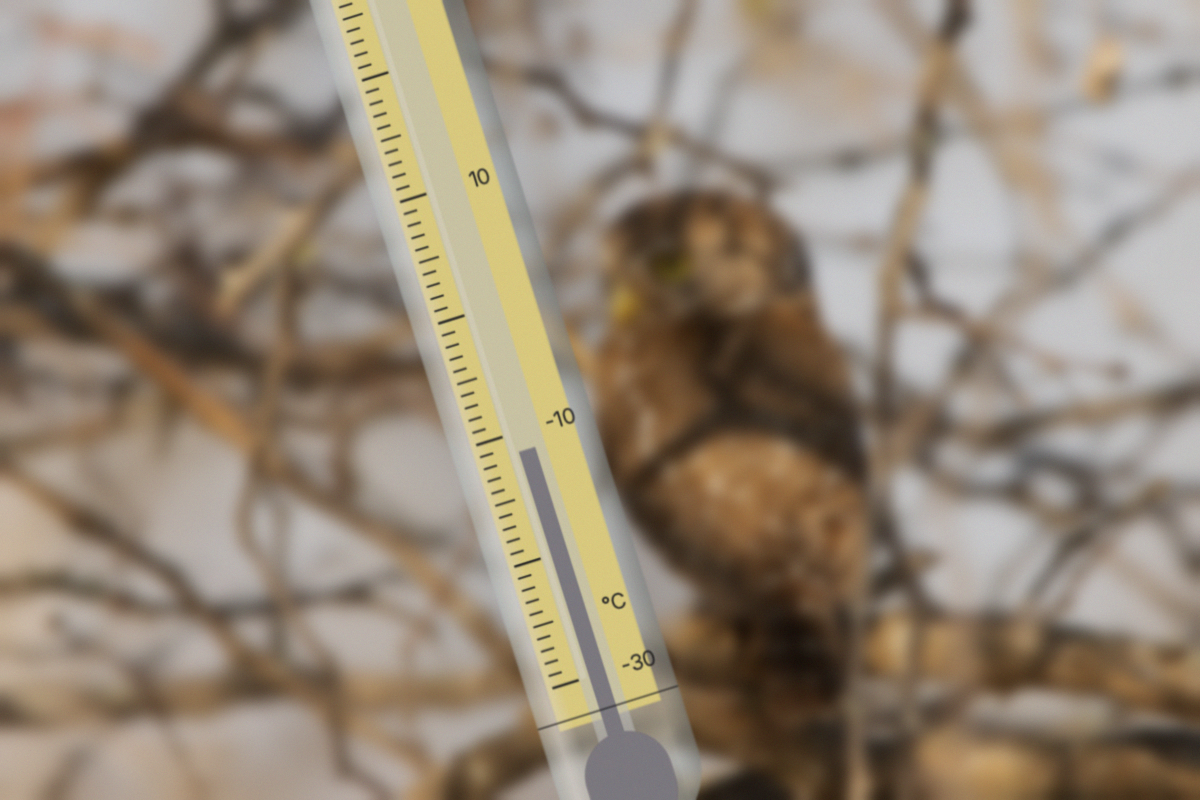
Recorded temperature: -11.5 °C
